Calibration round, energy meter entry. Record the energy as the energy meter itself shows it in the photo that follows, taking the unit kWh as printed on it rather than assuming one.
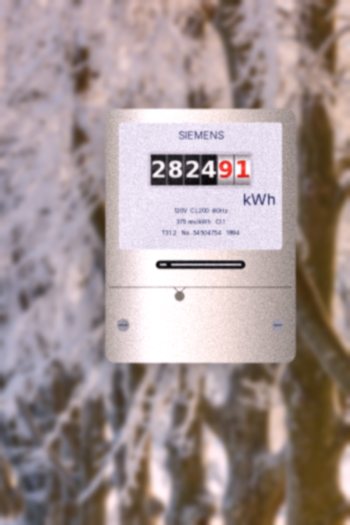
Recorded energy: 2824.91 kWh
